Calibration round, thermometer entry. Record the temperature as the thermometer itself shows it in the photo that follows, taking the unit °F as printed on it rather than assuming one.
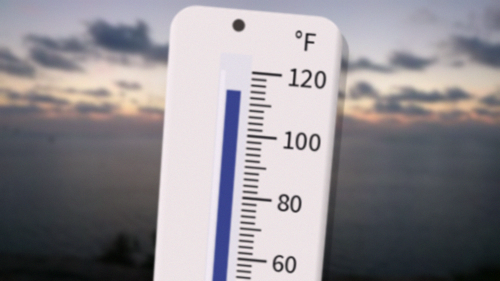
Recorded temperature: 114 °F
